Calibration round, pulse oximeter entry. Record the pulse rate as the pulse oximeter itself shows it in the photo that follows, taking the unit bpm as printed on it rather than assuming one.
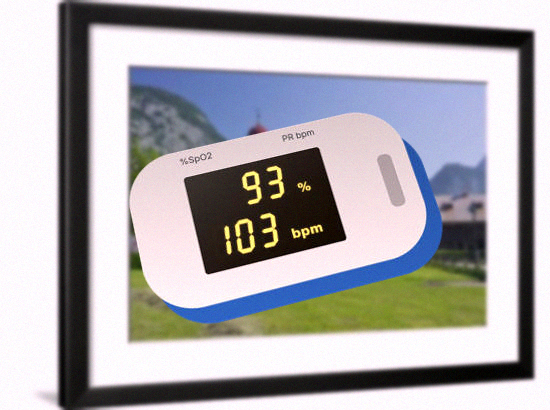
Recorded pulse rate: 103 bpm
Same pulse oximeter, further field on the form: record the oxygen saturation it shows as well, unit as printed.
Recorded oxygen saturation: 93 %
